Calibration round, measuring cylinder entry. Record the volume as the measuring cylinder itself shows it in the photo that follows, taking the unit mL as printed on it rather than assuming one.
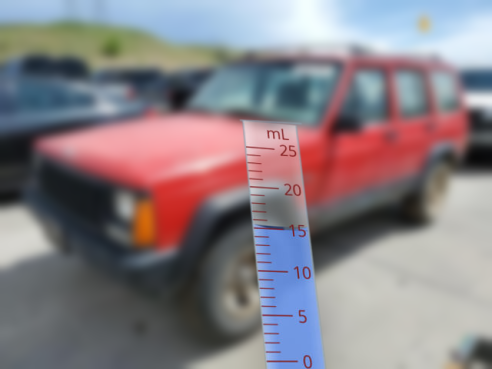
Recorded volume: 15 mL
